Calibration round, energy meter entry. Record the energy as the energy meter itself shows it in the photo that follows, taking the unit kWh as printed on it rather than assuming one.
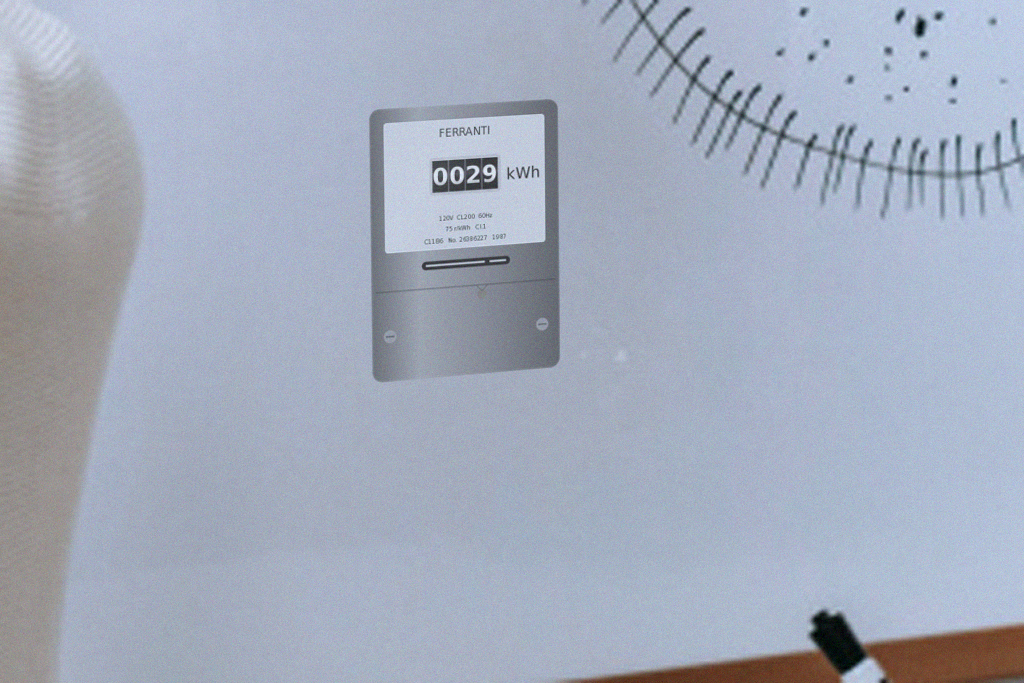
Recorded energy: 29 kWh
